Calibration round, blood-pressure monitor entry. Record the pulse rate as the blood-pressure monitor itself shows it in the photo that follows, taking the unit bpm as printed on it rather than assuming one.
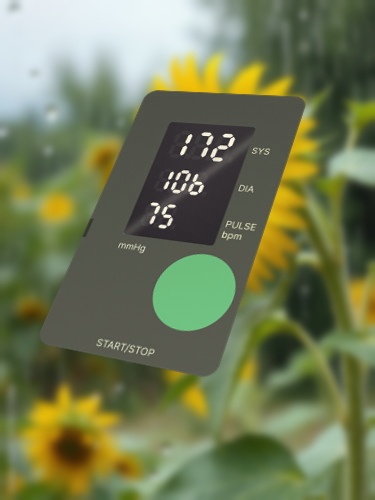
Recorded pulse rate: 75 bpm
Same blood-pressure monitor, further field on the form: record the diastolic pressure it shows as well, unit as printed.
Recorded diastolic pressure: 106 mmHg
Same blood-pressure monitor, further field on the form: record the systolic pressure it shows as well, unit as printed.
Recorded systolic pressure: 172 mmHg
